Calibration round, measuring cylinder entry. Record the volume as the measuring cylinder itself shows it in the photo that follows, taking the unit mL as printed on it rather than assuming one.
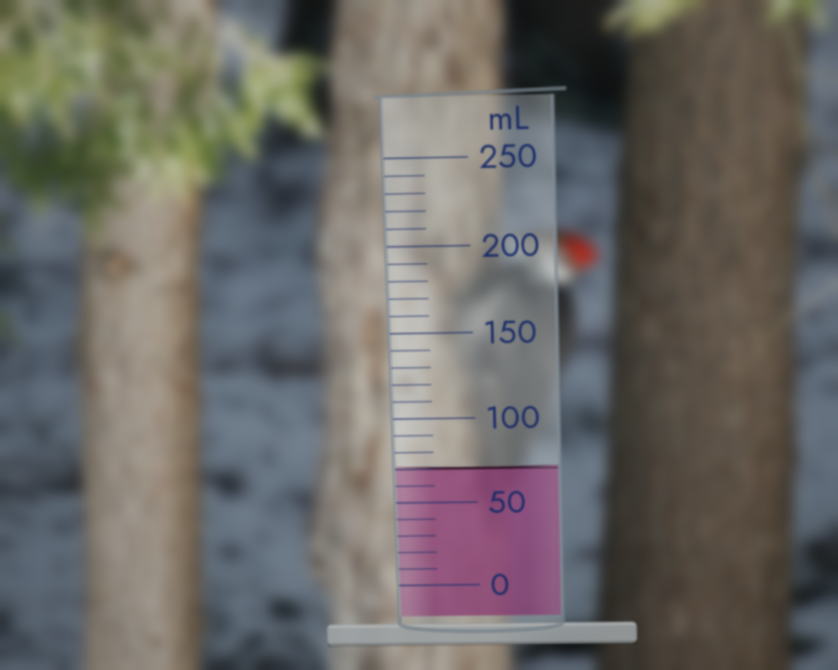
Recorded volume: 70 mL
